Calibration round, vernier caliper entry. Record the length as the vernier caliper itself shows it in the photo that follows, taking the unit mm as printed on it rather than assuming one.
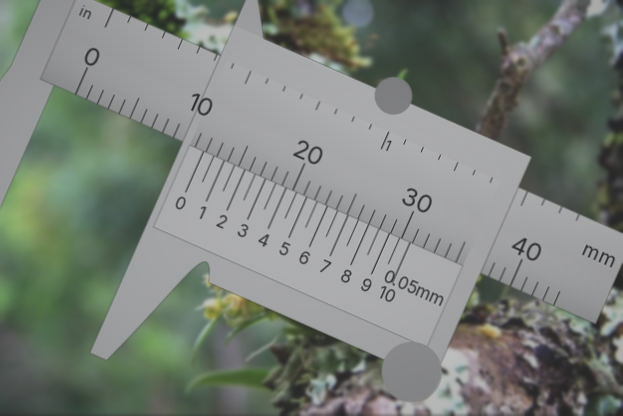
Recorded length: 11.8 mm
